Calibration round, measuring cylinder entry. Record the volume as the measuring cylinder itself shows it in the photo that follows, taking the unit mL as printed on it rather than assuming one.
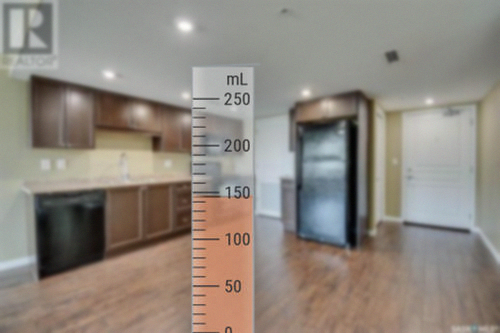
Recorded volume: 145 mL
